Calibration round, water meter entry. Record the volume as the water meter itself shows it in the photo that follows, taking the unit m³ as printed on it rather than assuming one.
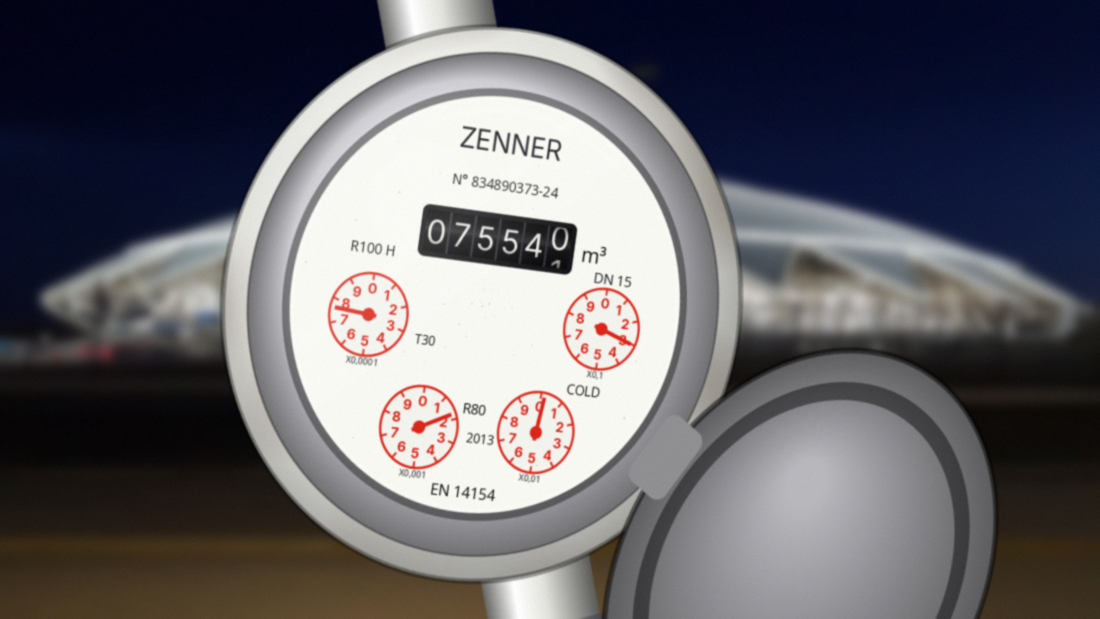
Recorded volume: 75540.3017 m³
